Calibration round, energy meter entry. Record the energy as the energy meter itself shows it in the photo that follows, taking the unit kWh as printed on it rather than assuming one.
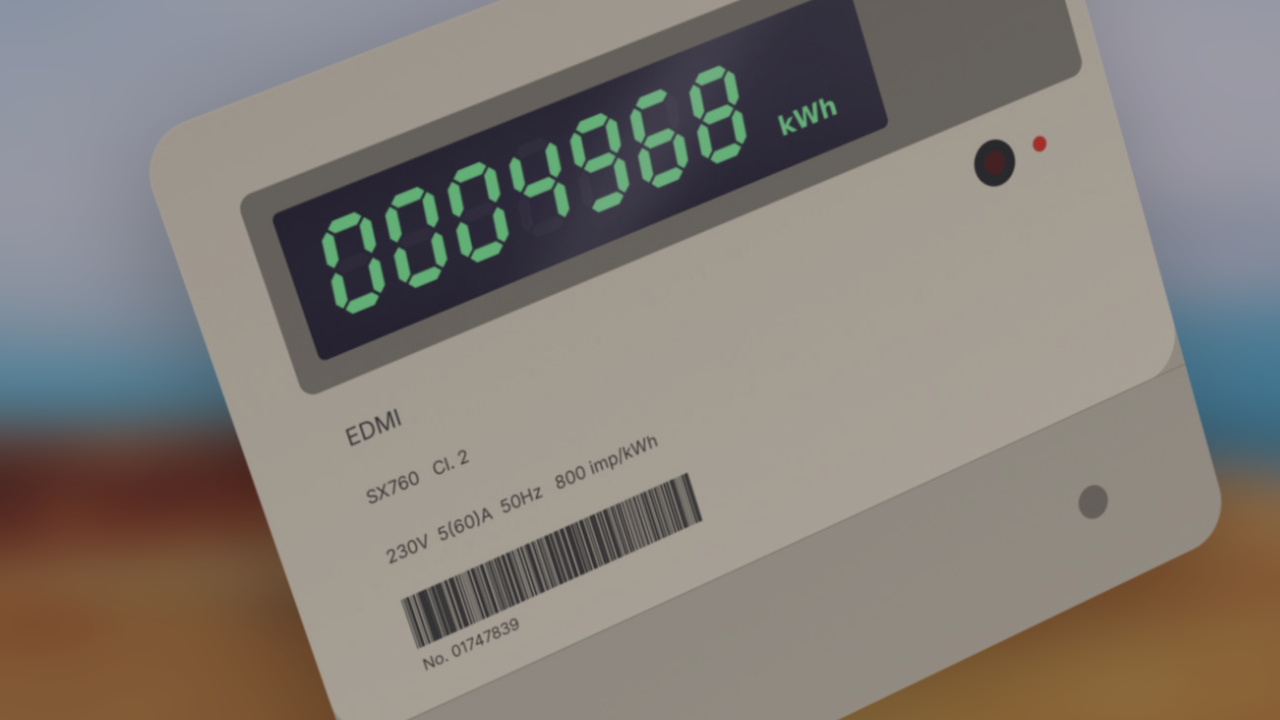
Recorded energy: 4968 kWh
